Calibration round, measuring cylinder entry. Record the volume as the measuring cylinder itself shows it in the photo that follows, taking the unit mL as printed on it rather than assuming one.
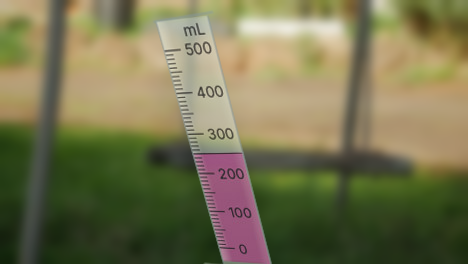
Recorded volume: 250 mL
